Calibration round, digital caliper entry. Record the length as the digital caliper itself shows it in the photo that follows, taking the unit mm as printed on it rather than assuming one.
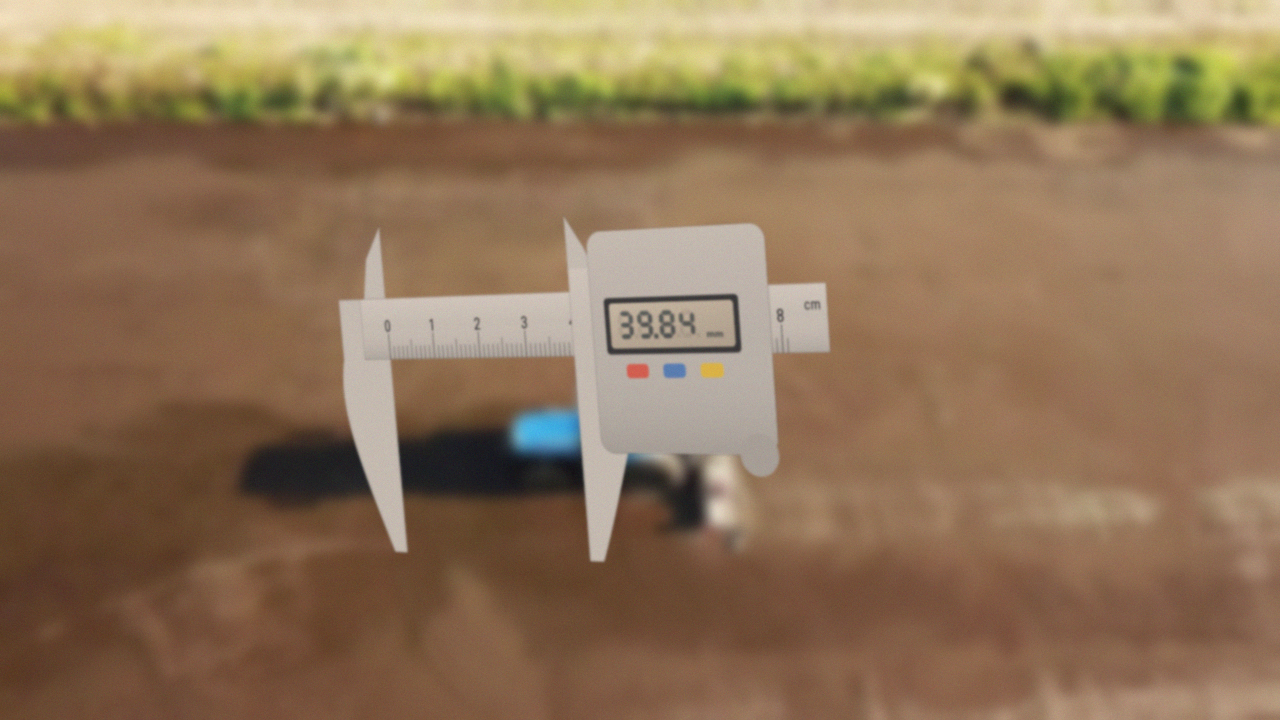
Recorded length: 39.84 mm
